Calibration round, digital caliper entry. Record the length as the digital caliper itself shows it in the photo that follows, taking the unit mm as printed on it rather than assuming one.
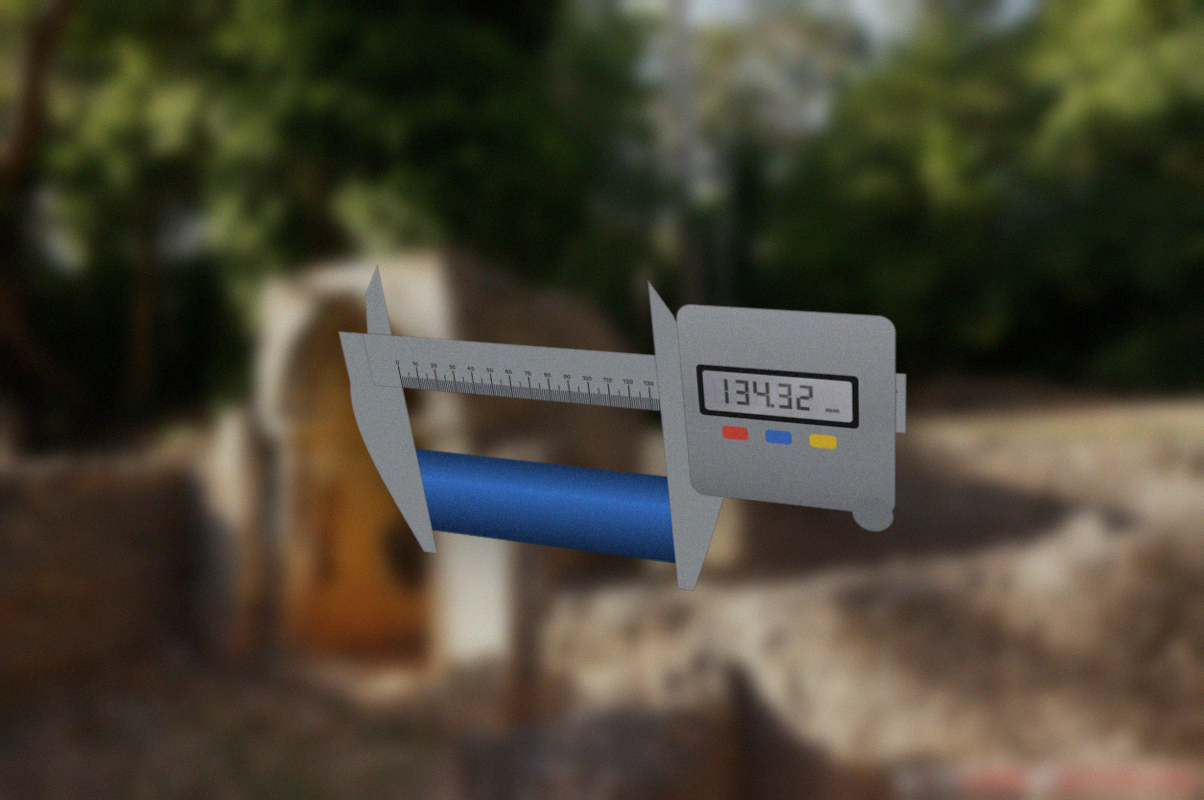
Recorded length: 134.32 mm
